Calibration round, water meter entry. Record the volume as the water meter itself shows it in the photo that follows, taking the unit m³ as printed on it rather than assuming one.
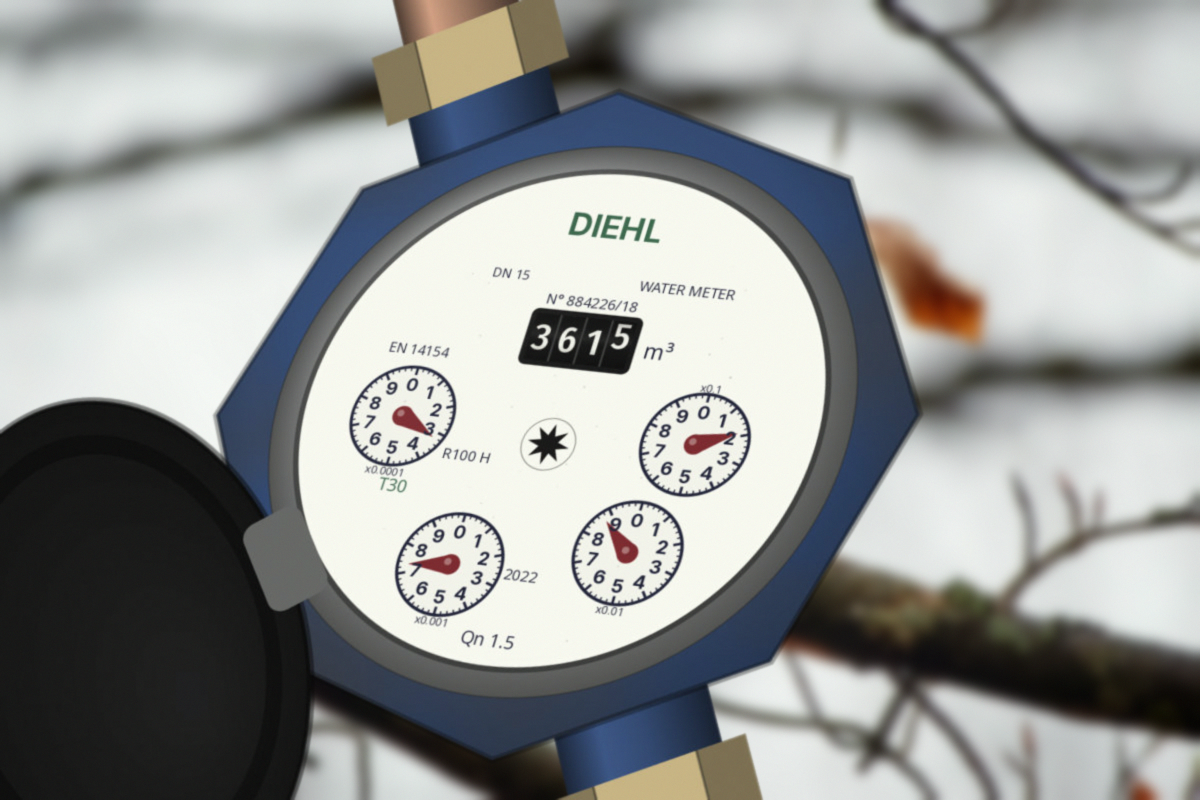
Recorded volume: 3615.1873 m³
